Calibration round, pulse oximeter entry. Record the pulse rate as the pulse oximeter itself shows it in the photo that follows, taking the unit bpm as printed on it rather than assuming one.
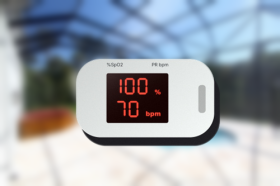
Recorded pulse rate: 70 bpm
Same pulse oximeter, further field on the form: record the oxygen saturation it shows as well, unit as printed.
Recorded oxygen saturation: 100 %
